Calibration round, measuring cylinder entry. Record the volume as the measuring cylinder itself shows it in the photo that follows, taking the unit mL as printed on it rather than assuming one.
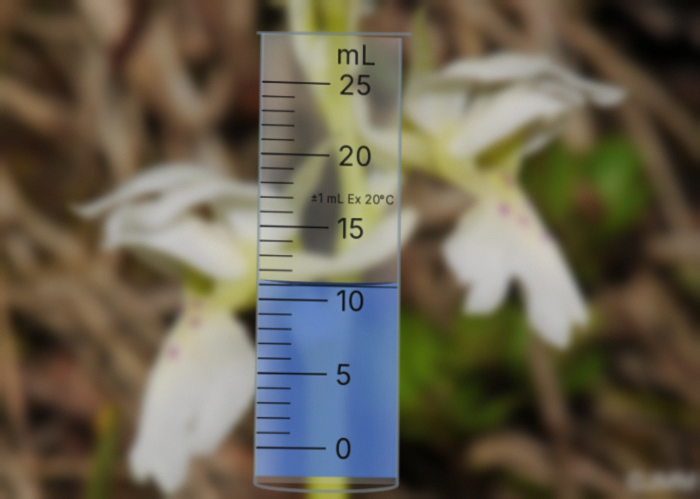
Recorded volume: 11 mL
